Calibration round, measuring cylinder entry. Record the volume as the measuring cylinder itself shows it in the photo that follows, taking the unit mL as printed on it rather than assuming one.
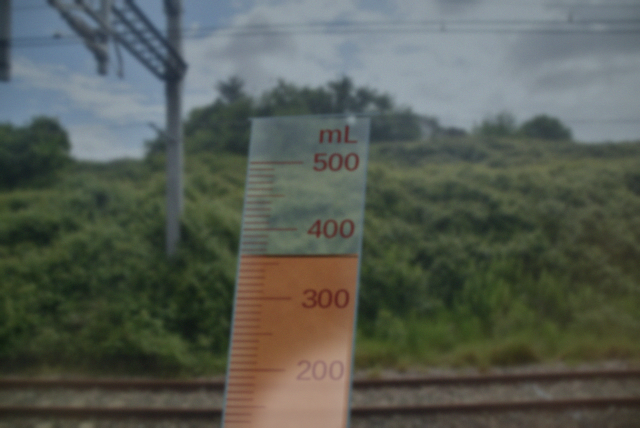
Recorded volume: 360 mL
